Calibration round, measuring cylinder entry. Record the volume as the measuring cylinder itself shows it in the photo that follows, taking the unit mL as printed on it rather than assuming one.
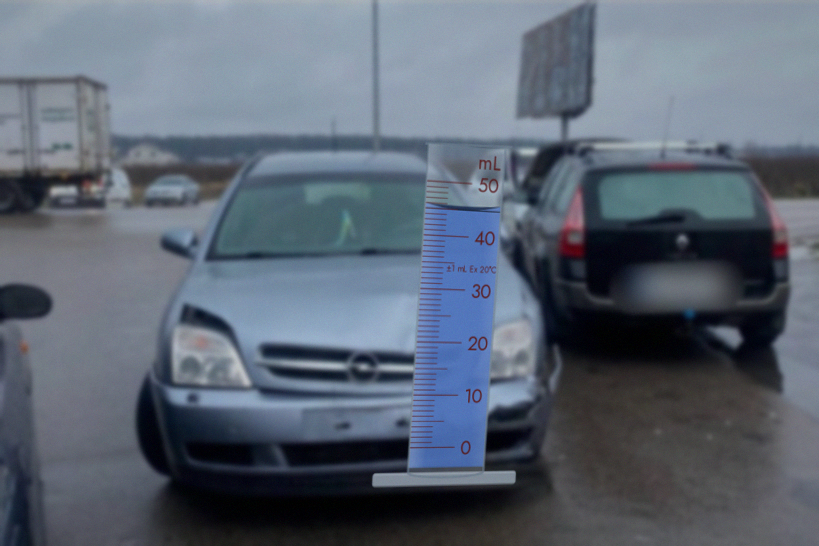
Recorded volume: 45 mL
